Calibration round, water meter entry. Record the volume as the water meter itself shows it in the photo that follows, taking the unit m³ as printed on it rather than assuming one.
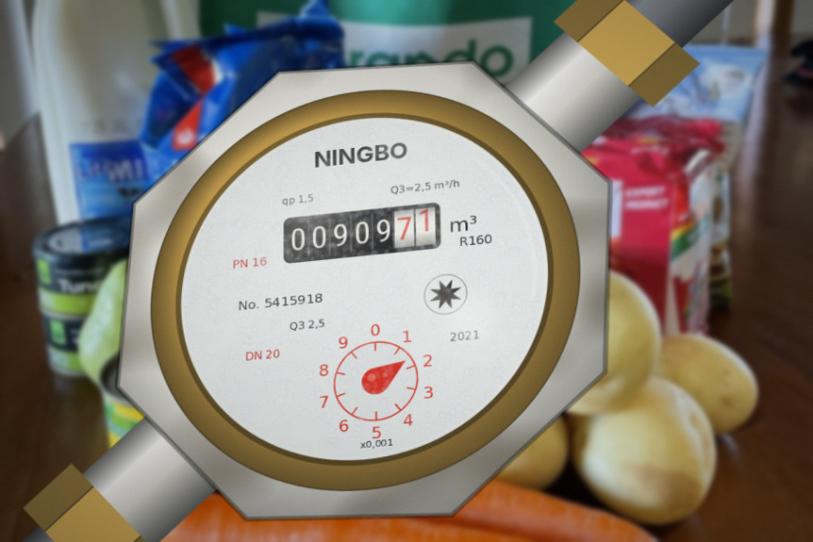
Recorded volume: 909.711 m³
